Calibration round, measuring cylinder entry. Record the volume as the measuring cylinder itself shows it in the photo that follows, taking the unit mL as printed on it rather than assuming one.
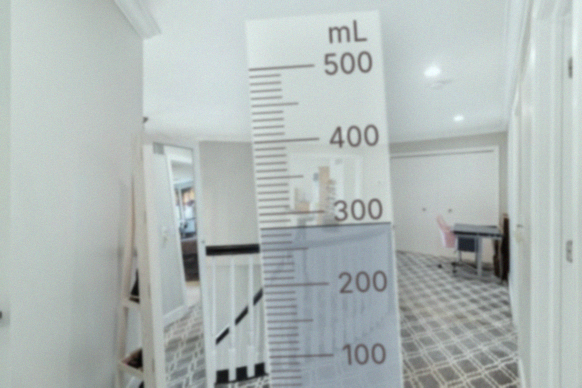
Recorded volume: 280 mL
